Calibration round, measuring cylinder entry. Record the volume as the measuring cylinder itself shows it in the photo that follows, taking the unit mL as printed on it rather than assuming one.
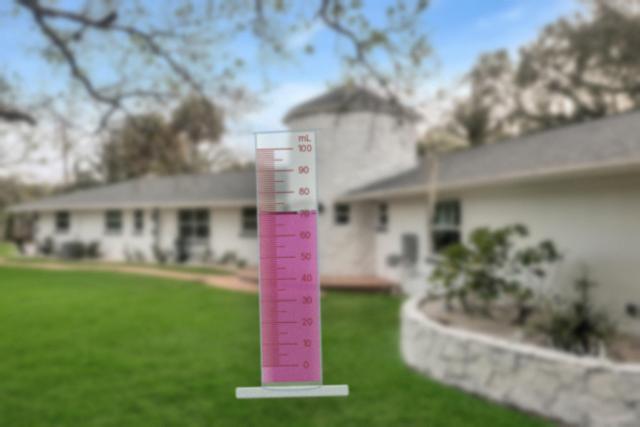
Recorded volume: 70 mL
